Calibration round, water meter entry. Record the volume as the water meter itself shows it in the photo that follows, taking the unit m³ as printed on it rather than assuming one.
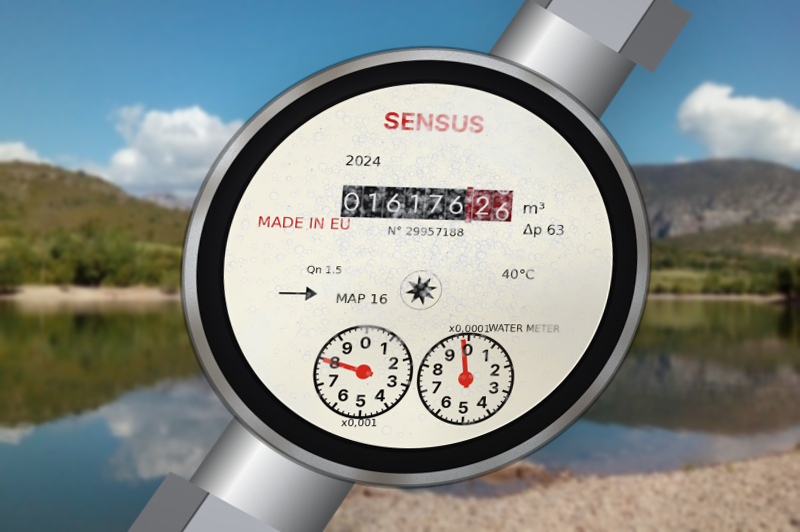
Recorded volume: 16176.2579 m³
